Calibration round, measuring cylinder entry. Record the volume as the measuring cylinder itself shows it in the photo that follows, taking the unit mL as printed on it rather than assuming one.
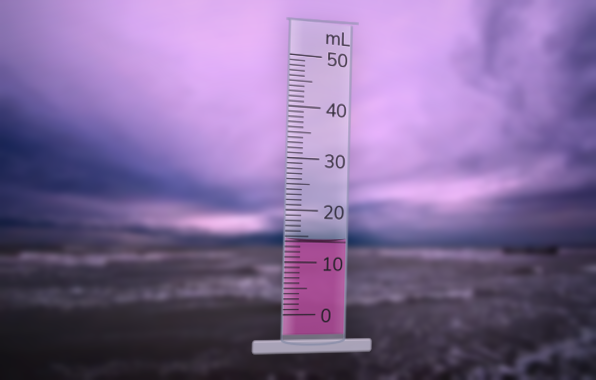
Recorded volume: 14 mL
